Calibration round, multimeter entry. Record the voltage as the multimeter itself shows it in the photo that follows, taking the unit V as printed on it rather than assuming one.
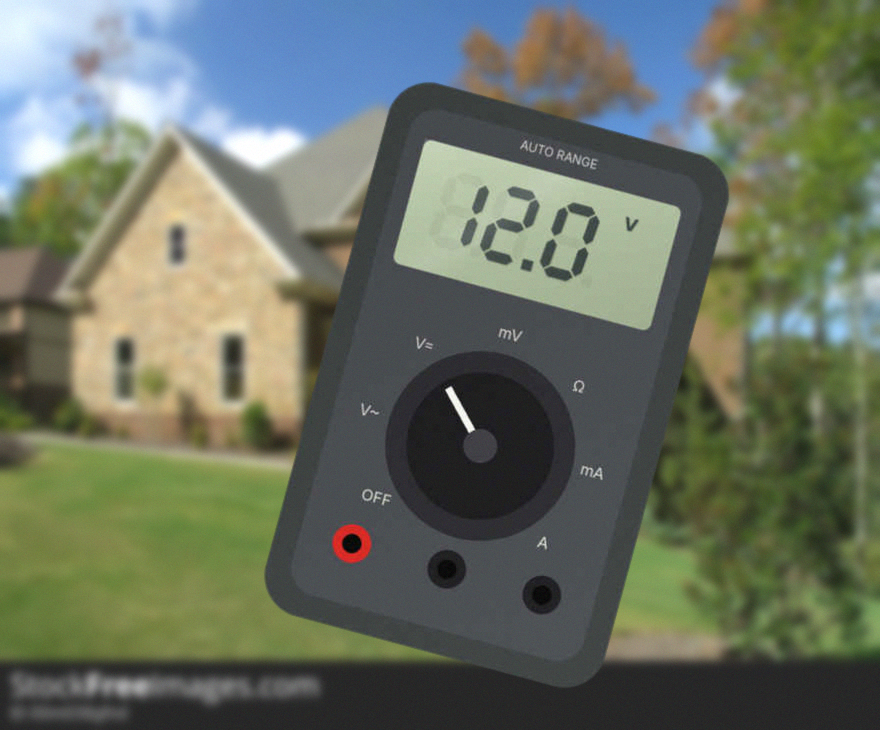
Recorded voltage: 12.0 V
